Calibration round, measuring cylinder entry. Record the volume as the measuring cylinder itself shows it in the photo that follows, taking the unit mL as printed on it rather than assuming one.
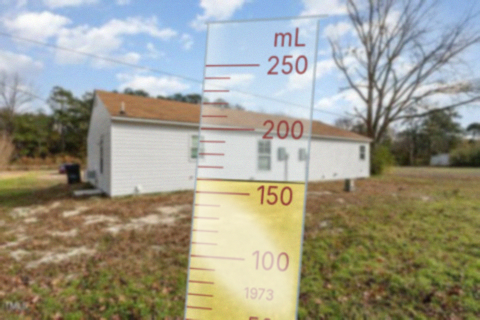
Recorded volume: 160 mL
